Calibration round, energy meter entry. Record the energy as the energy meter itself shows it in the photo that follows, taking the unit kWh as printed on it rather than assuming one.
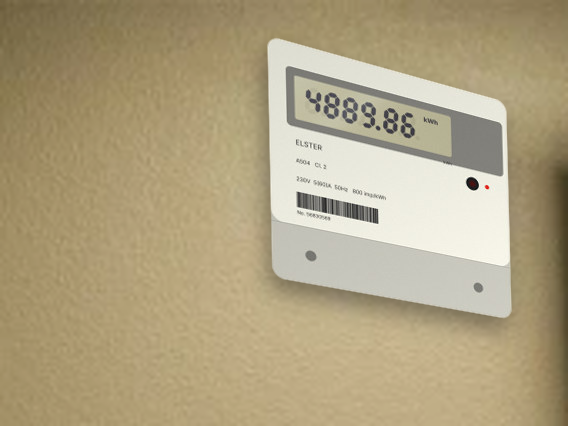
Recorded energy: 4889.86 kWh
